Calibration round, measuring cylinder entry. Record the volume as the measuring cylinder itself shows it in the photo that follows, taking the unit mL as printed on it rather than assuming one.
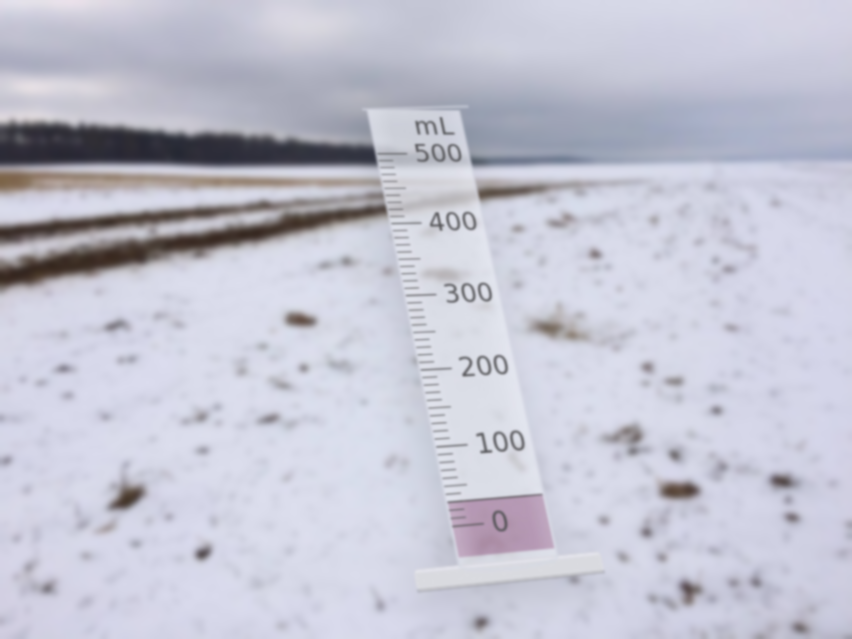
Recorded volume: 30 mL
